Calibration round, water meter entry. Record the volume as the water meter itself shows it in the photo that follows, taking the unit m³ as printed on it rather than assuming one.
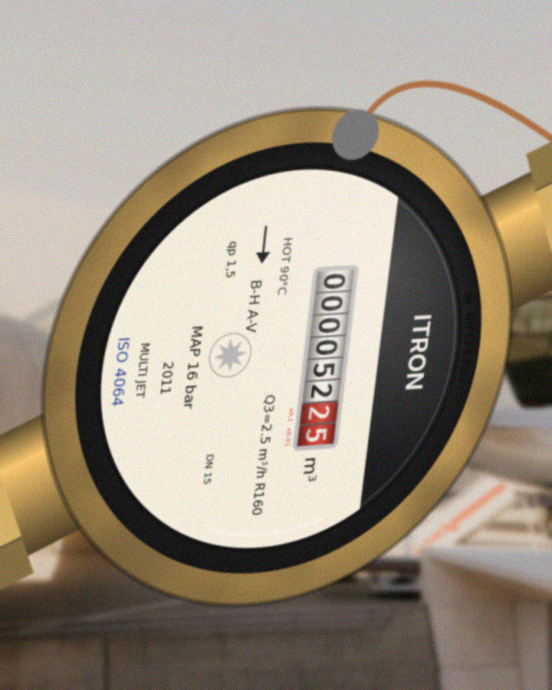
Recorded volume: 52.25 m³
